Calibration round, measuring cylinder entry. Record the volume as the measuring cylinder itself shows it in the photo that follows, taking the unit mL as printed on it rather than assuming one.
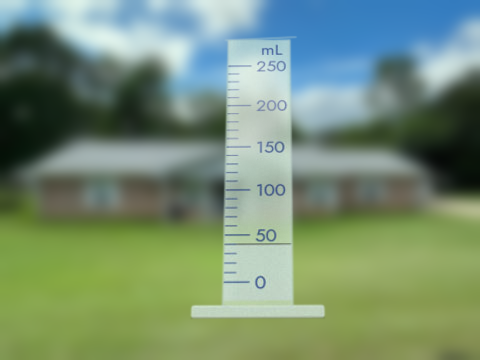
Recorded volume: 40 mL
